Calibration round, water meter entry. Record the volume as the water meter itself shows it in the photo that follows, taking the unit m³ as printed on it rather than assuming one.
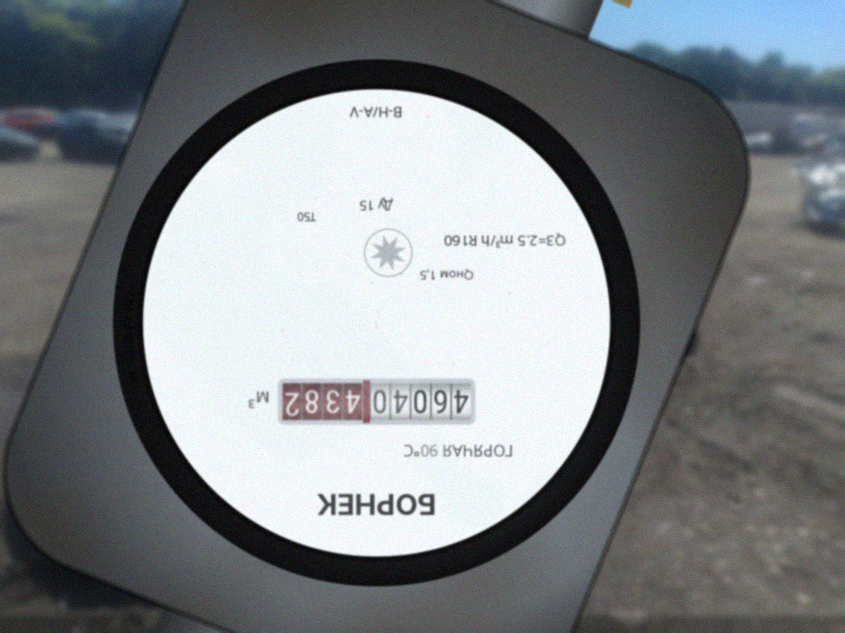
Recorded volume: 46040.4382 m³
